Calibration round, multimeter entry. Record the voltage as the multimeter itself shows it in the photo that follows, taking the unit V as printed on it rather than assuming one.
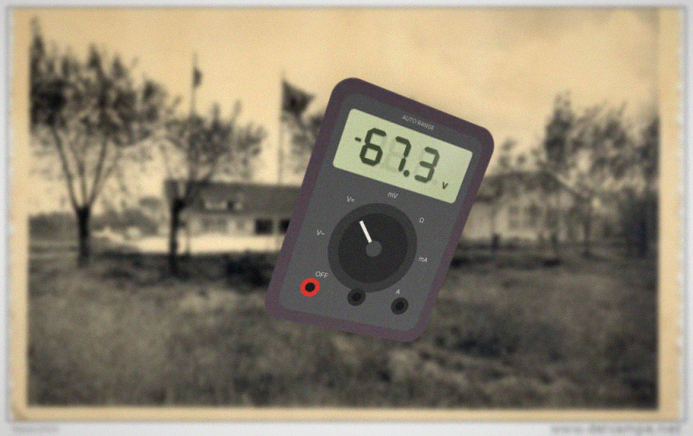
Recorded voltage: -67.3 V
